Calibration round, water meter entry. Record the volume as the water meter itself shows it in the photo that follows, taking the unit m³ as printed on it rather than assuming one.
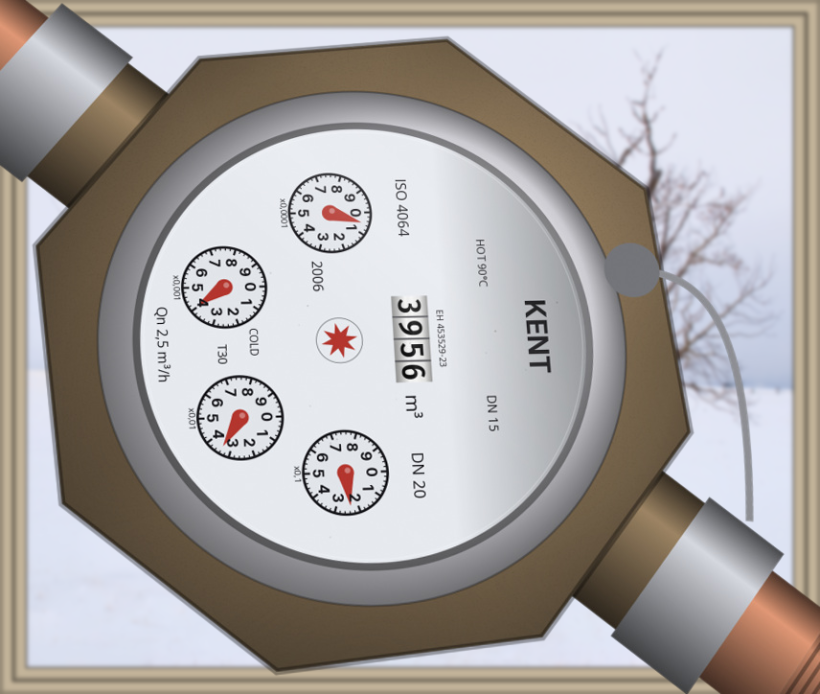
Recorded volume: 3956.2340 m³
